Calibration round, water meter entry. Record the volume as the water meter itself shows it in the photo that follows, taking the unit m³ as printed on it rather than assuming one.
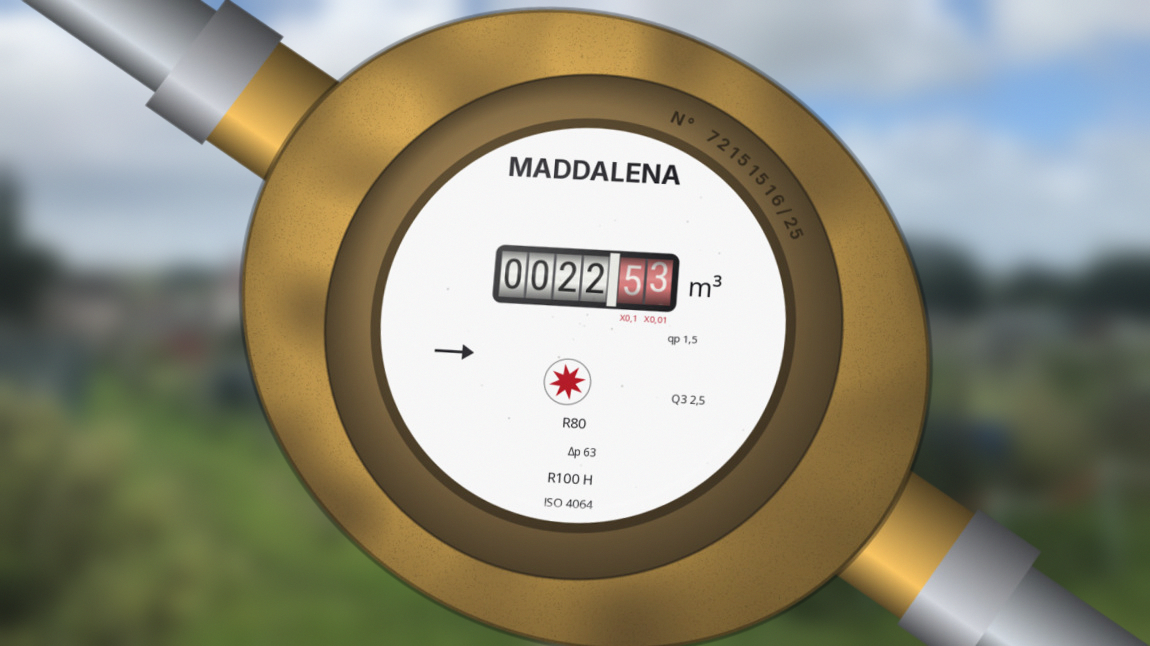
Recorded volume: 22.53 m³
